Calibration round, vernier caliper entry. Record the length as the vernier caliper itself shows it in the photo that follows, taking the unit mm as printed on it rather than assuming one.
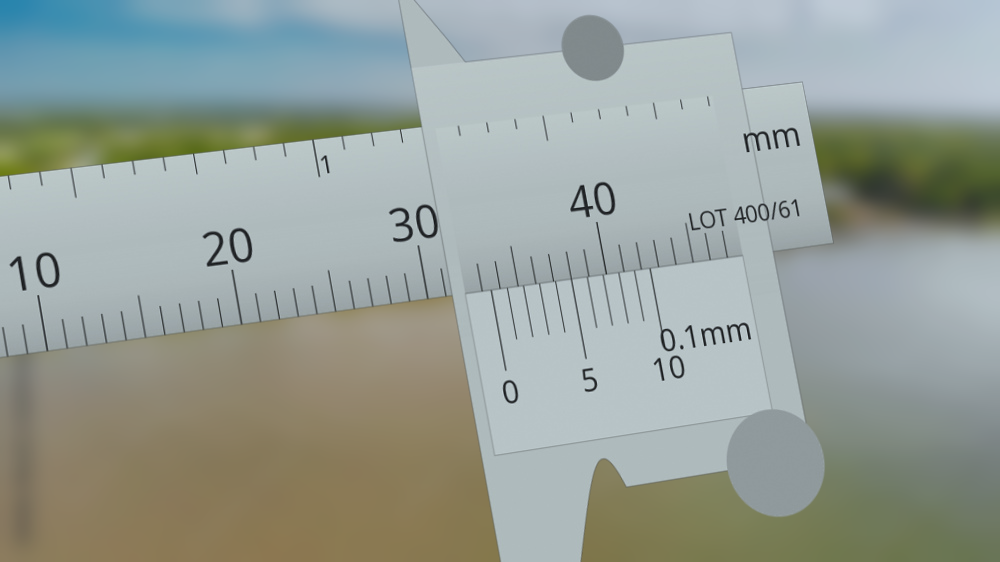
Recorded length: 33.5 mm
